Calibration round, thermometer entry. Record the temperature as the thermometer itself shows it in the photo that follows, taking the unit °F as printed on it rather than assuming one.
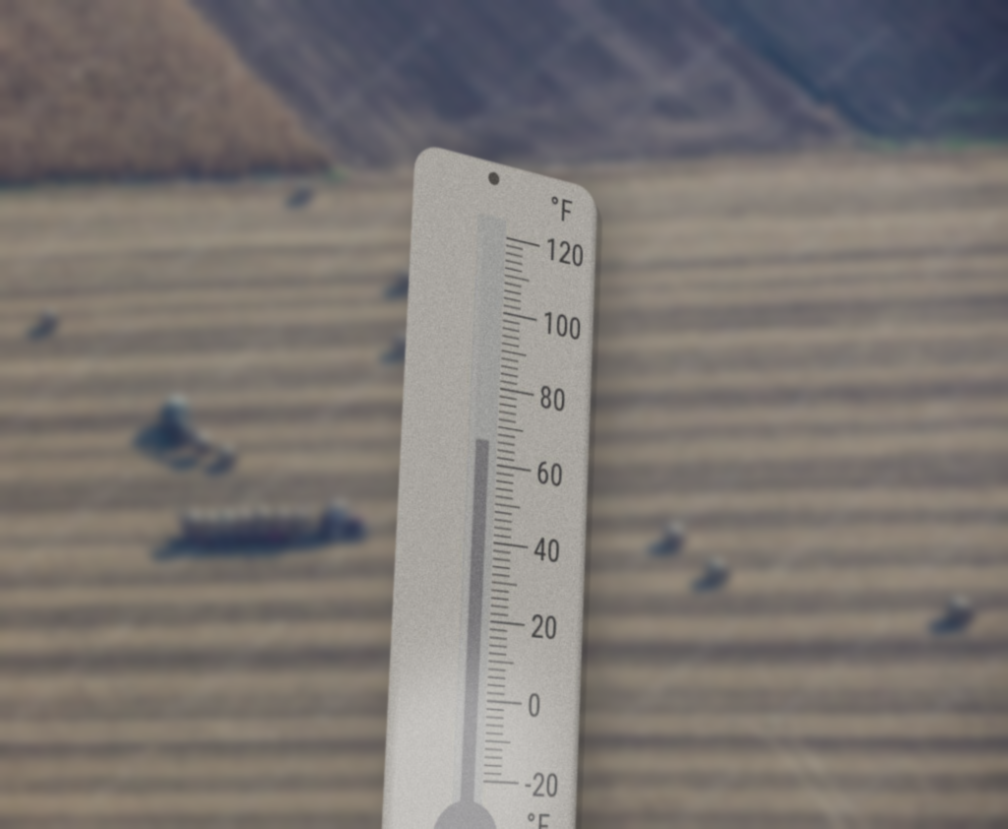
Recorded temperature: 66 °F
